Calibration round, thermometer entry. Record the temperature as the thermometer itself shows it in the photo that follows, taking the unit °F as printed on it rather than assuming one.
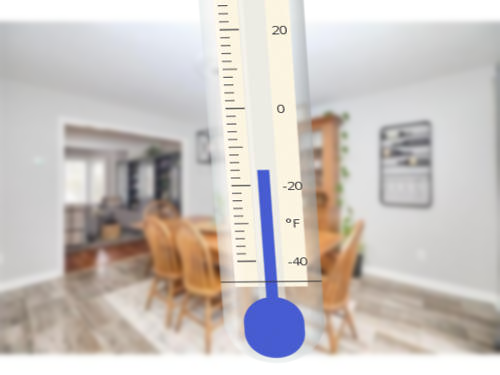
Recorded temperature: -16 °F
